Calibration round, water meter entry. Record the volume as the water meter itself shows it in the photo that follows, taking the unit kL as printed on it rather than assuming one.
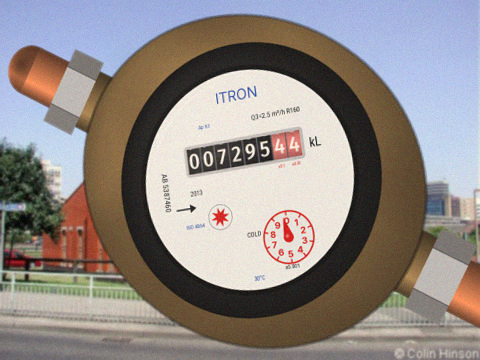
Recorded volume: 7295.439 kL
